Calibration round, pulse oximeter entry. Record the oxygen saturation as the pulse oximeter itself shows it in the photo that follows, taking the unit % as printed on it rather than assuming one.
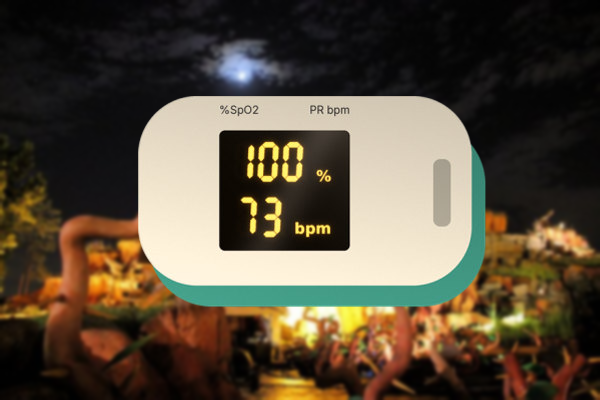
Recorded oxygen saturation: 100 %
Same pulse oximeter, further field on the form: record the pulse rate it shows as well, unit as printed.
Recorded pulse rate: 73 bpm
